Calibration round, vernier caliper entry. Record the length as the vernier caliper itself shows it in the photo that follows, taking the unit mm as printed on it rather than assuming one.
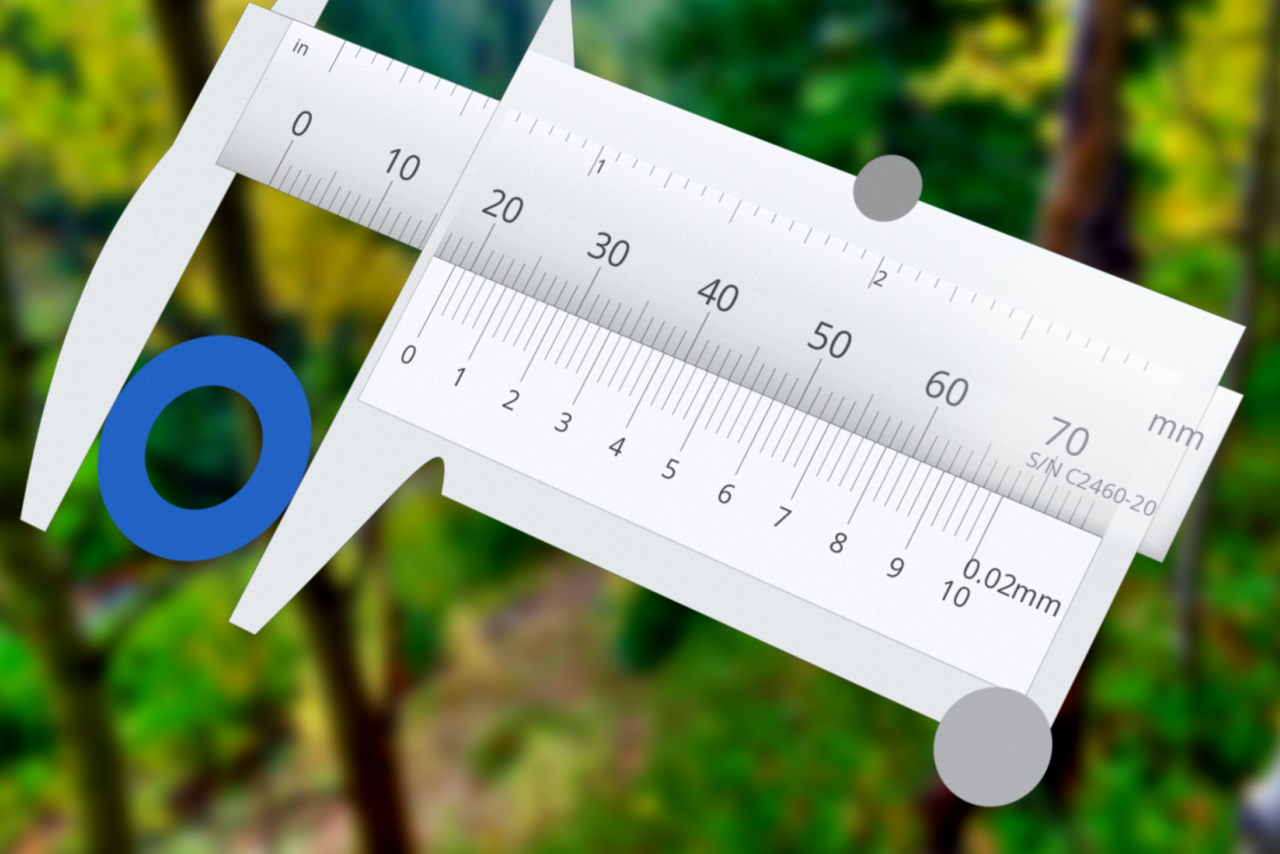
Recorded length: 18.6 mm
